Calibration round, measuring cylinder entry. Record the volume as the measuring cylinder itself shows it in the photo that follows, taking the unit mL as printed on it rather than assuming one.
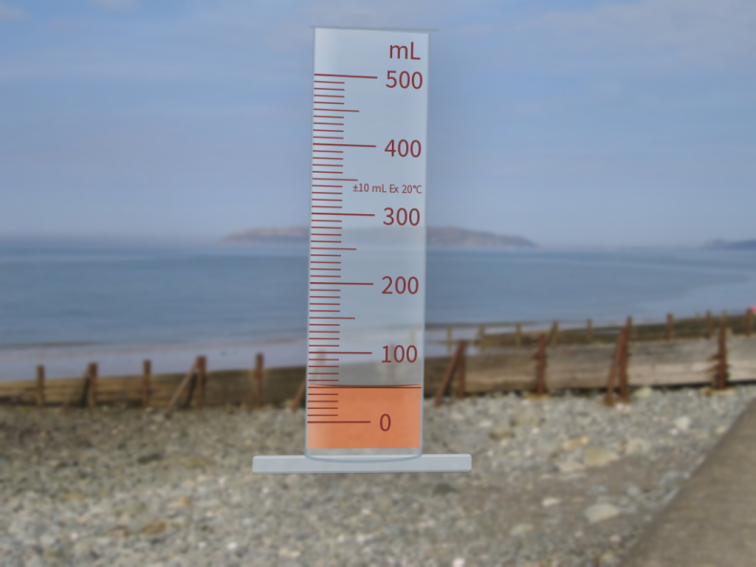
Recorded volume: 50 mL
